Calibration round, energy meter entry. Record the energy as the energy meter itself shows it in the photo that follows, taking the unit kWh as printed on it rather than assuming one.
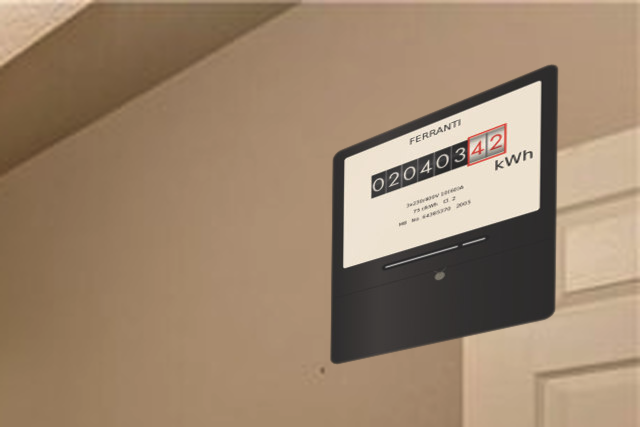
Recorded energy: 20403.42 kWh
